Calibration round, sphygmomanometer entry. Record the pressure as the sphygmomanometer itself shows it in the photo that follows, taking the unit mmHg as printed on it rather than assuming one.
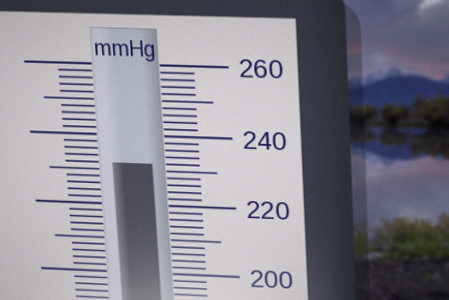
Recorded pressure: 232 mmHg
